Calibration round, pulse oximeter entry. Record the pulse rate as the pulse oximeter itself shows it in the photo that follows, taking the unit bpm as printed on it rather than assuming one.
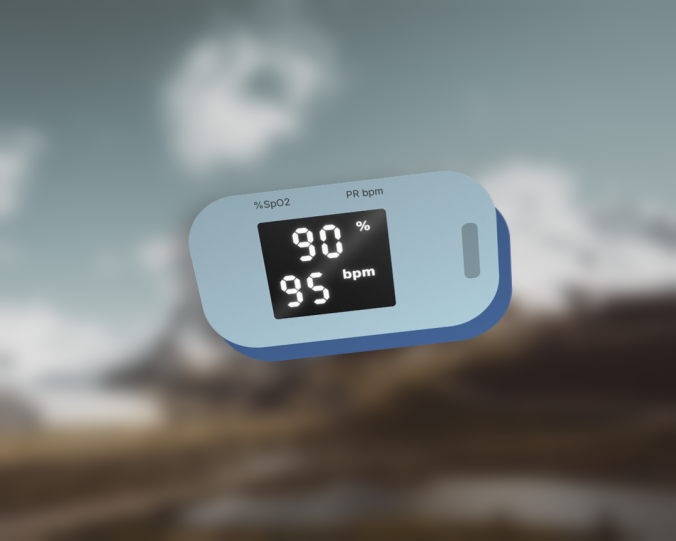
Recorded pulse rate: 95 bpm
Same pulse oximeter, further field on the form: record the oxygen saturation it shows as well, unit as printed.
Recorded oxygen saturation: 90 %
